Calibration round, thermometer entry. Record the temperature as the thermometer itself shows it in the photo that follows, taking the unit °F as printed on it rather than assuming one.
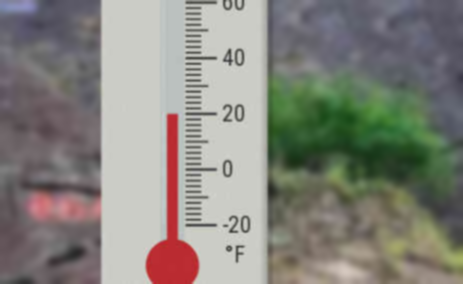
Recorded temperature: 20 °F
